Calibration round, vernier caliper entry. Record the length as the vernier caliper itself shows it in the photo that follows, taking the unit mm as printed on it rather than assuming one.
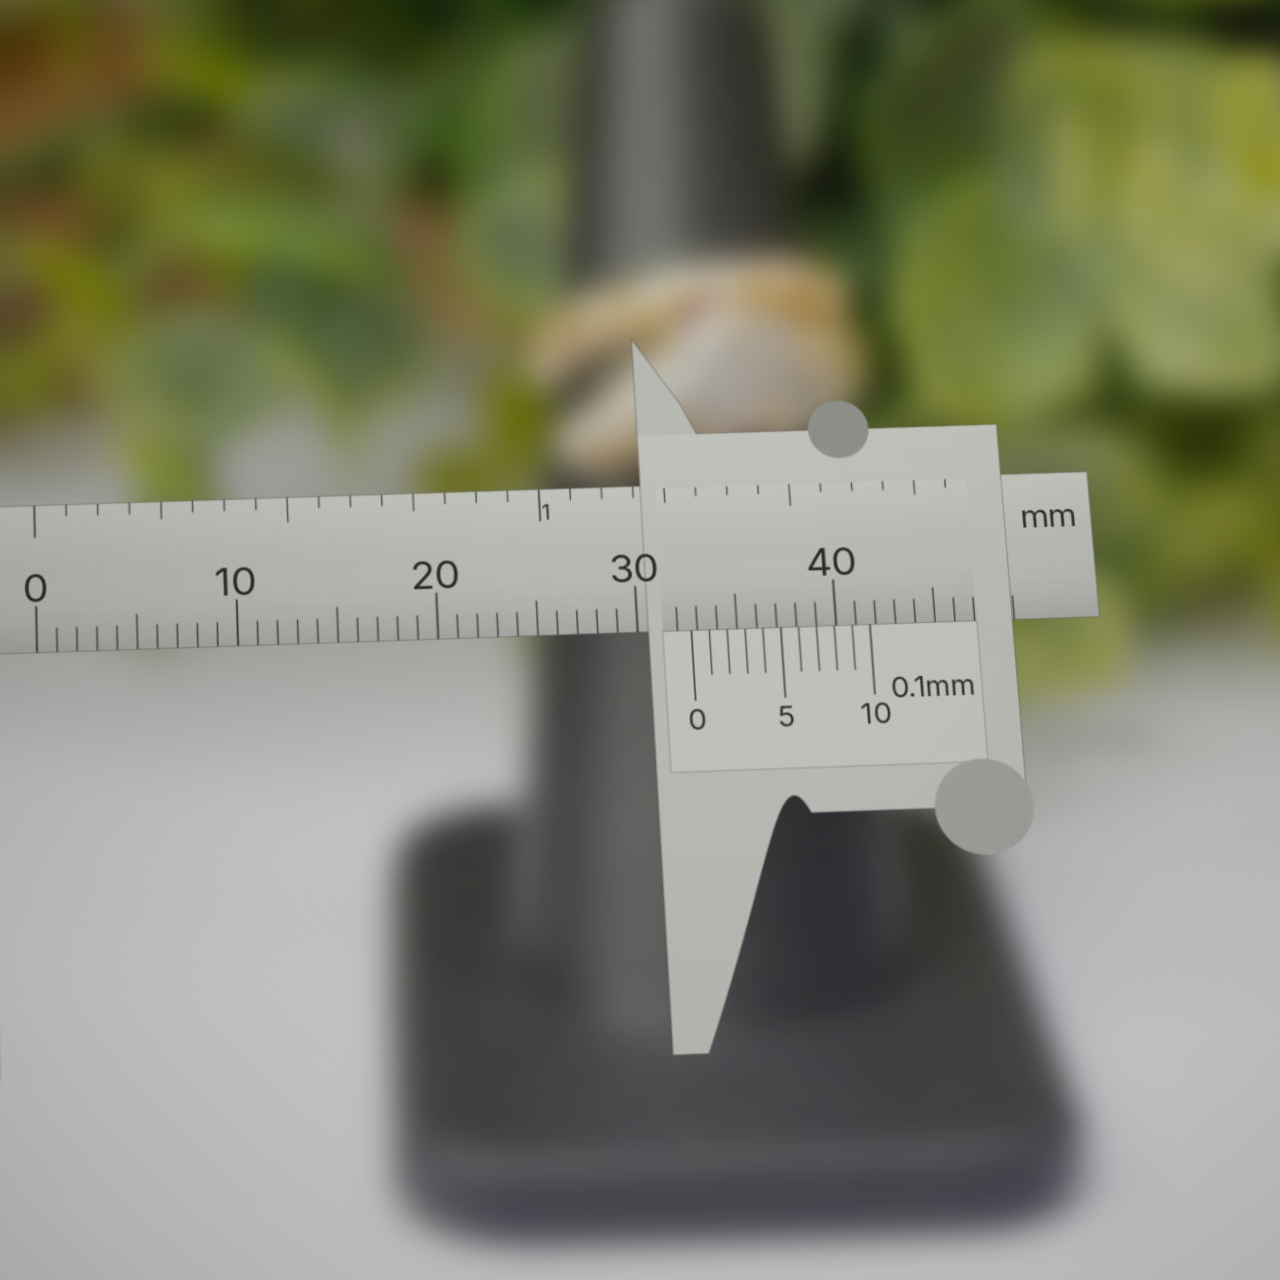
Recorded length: 32.7 mm
